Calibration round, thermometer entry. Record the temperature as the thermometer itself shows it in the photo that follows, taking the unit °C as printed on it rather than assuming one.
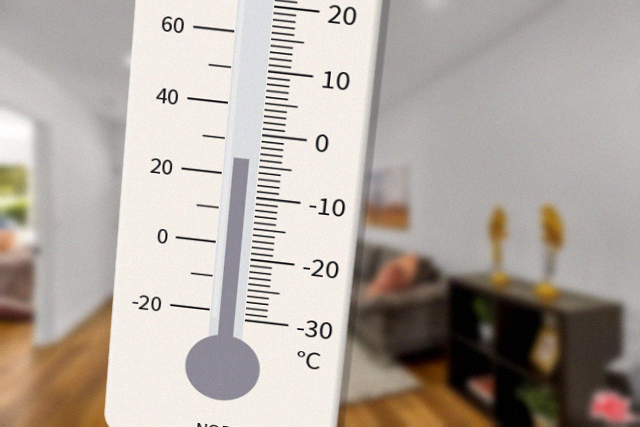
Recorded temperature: -4 °C
